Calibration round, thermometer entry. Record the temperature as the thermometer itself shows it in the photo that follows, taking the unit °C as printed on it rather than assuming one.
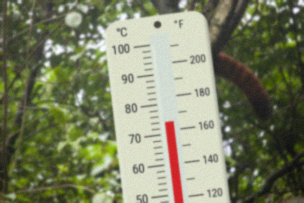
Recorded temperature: 74 °C
